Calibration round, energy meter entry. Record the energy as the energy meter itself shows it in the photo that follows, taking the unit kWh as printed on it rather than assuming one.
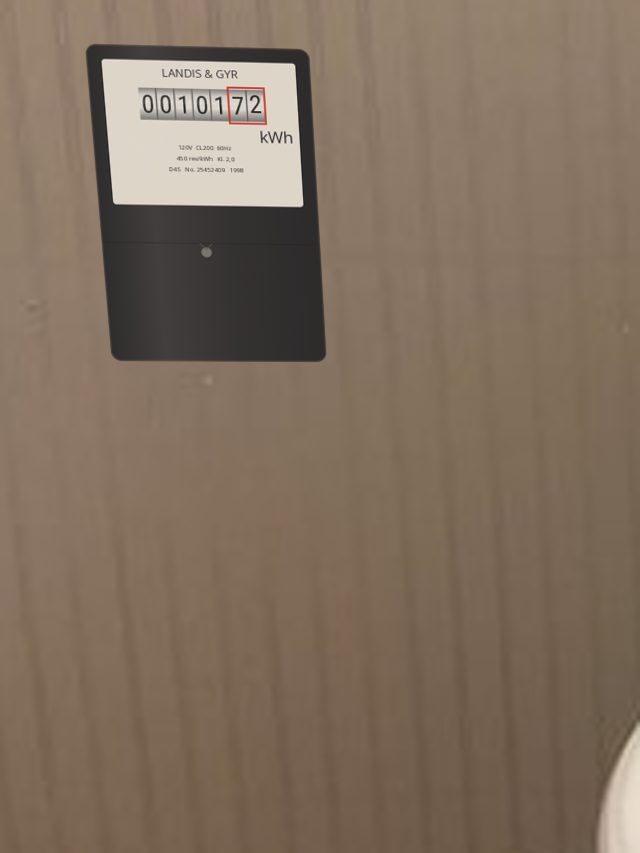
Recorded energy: 101.72 kWh
